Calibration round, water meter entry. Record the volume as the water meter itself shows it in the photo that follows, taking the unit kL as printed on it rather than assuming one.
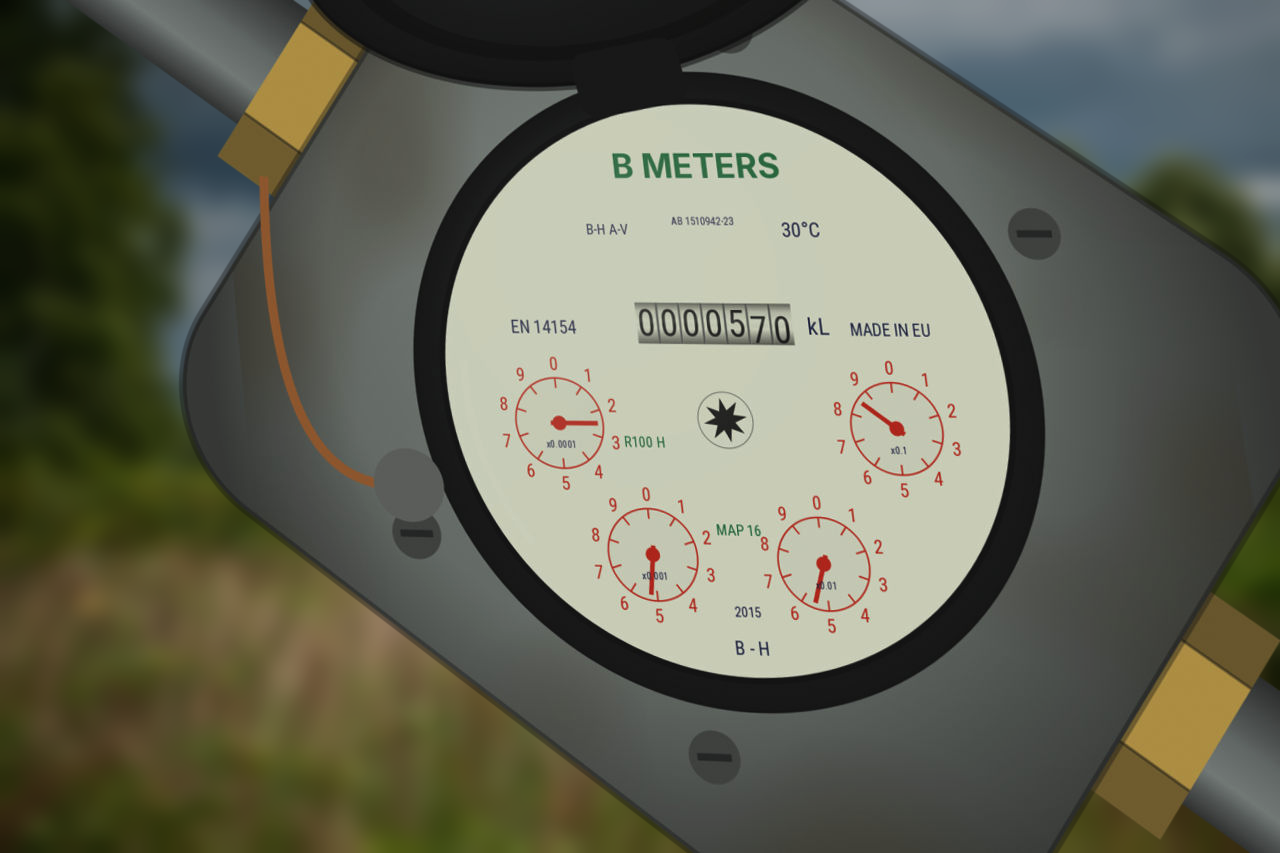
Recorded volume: 569.8552 kL
